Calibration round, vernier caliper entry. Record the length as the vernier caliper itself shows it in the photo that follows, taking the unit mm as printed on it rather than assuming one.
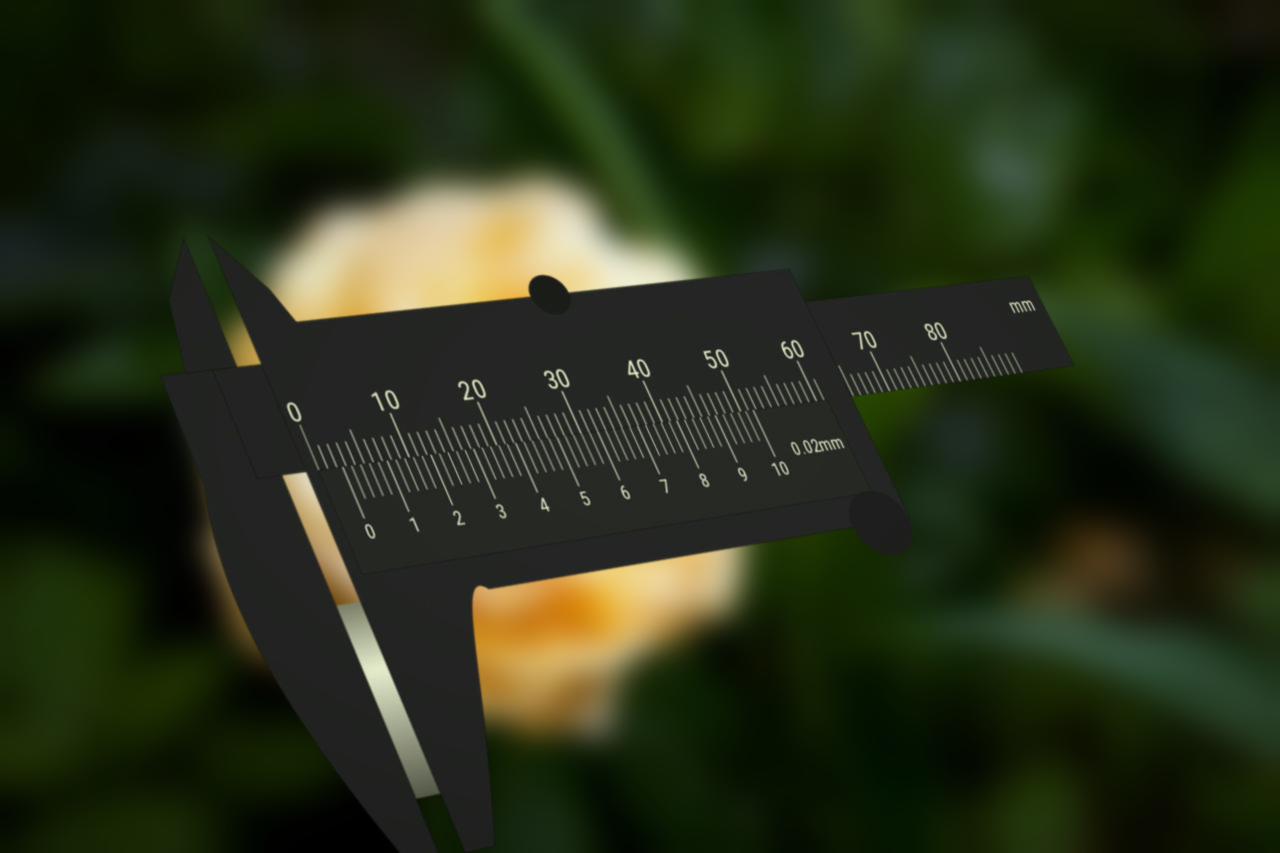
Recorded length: 2.6 mm
